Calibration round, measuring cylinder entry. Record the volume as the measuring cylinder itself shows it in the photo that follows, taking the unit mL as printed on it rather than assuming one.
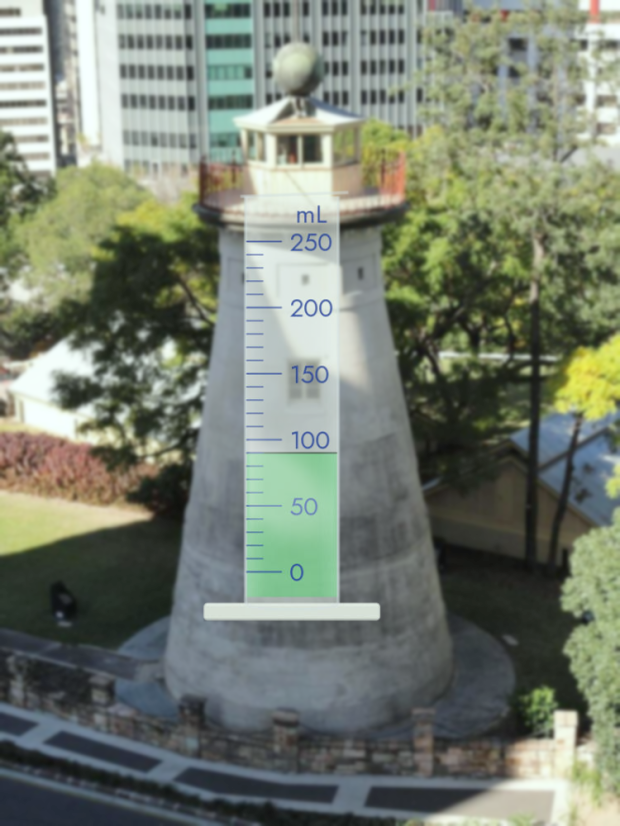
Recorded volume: 90 mL
